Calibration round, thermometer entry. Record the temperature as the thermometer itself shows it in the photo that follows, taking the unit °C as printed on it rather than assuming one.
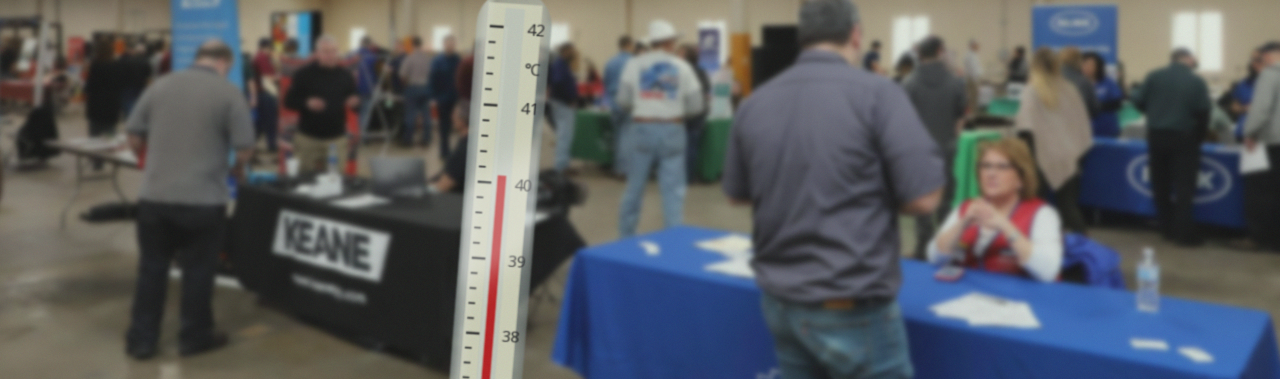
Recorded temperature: 40.1 °C
